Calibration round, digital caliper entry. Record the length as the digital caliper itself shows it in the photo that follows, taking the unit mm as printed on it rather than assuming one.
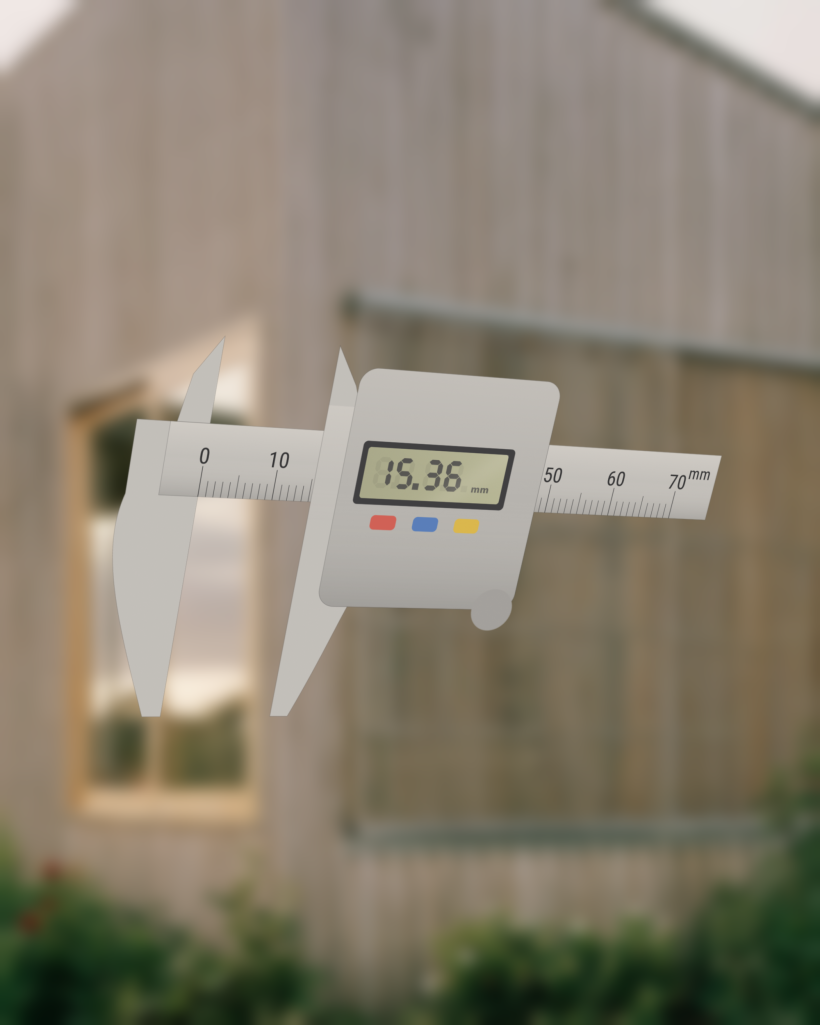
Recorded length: 15.36 mm
